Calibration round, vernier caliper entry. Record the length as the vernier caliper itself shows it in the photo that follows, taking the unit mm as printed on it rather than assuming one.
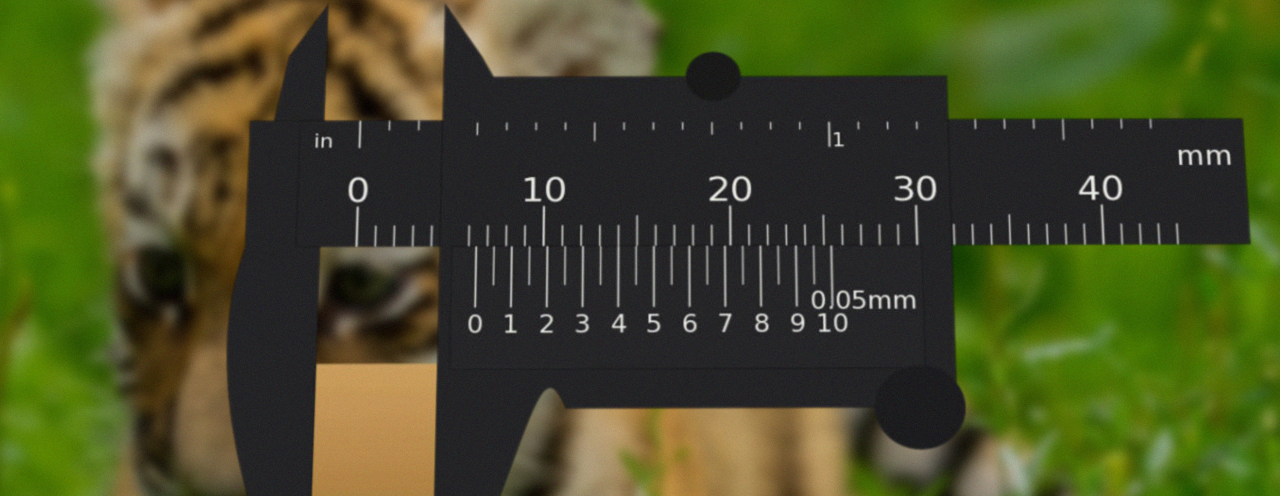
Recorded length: 6.4 mm
